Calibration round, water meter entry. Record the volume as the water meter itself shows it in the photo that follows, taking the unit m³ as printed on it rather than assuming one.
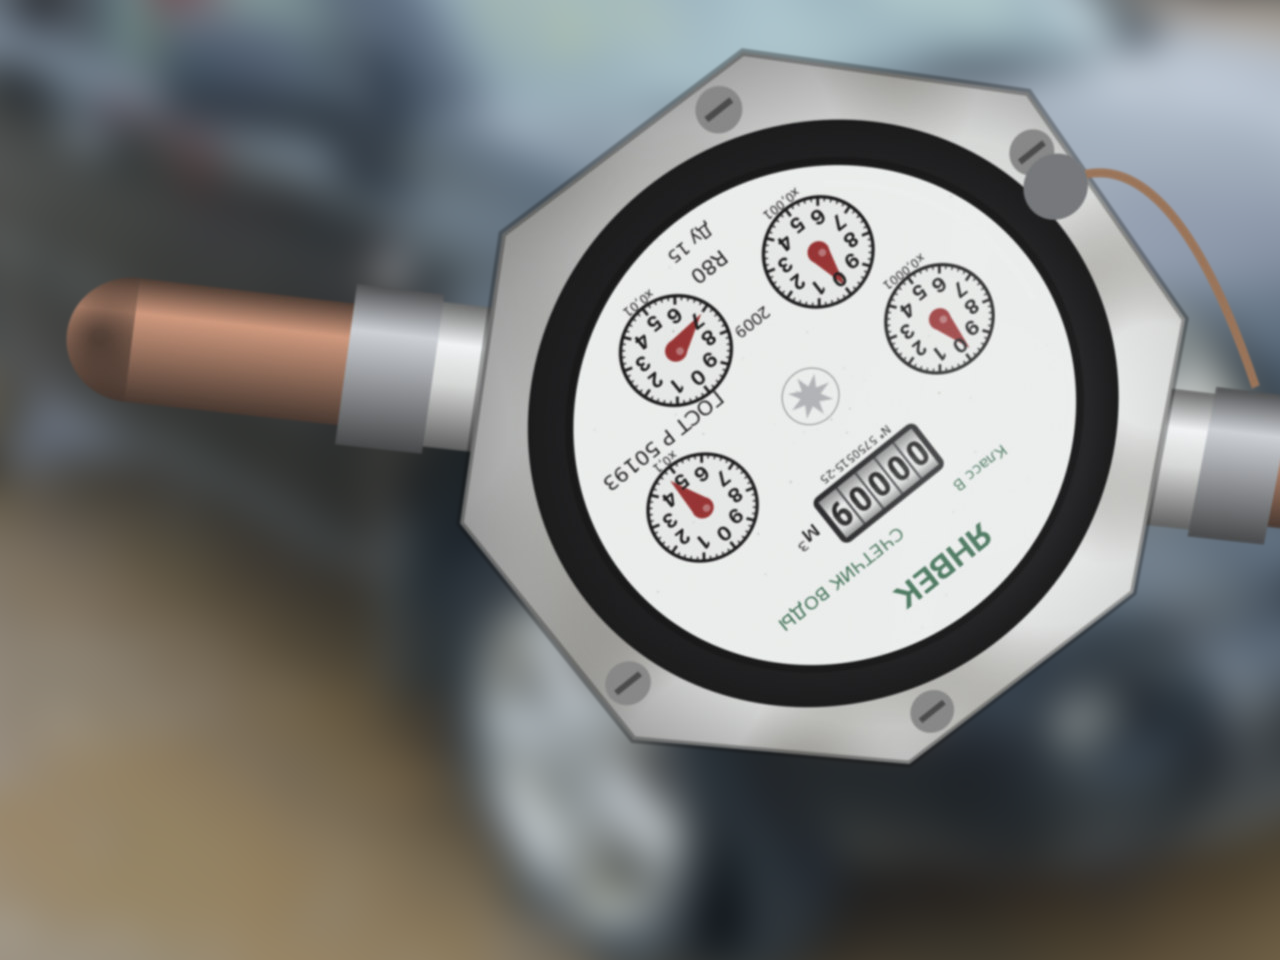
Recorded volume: 9.4699 m³
